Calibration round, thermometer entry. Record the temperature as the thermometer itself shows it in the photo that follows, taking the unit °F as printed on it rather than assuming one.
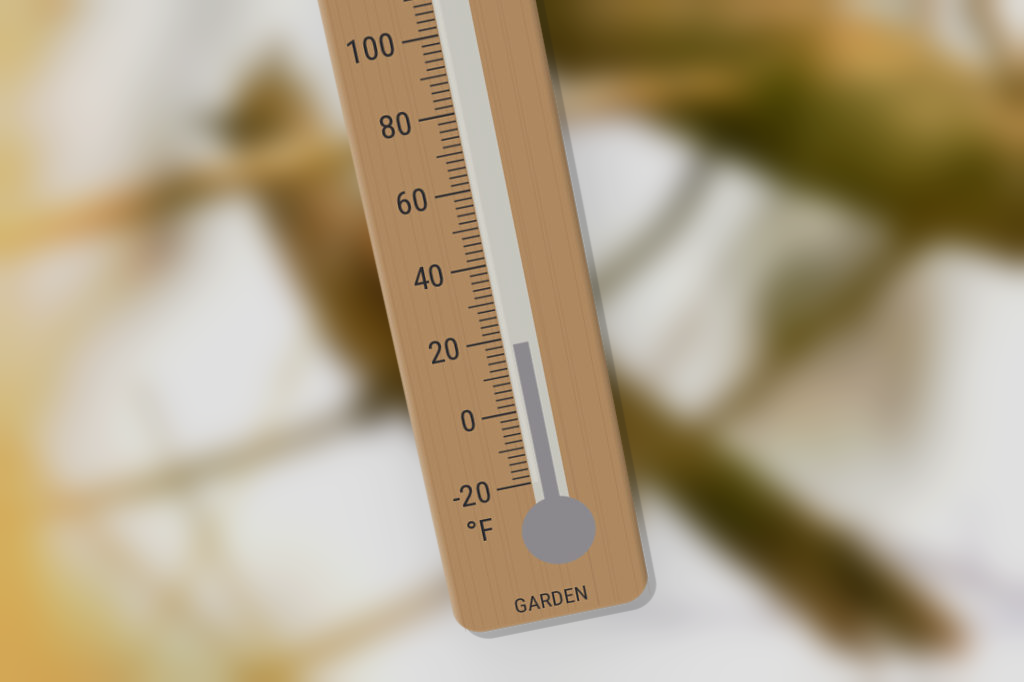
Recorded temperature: 18 °F
